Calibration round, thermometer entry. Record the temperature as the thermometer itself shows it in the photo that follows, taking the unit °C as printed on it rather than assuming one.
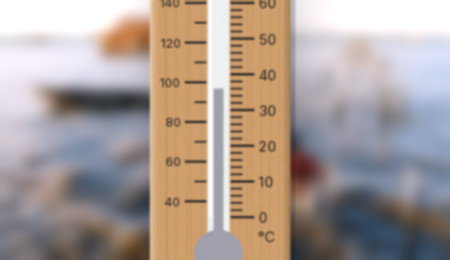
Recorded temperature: 36 °C
